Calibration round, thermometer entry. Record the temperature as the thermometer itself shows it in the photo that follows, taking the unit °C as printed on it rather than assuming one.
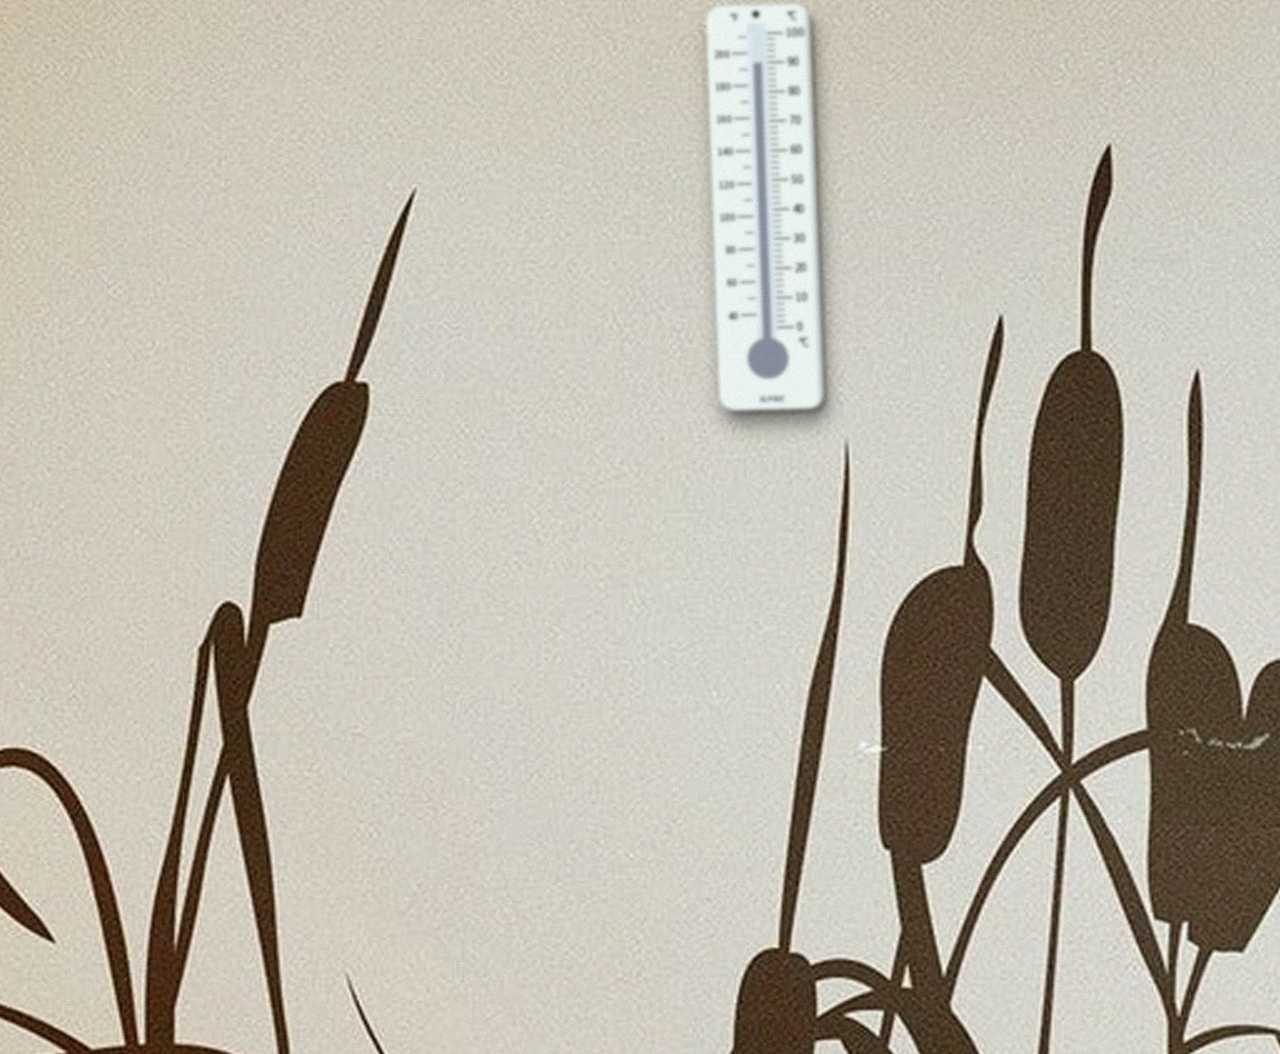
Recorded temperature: 90 °C
